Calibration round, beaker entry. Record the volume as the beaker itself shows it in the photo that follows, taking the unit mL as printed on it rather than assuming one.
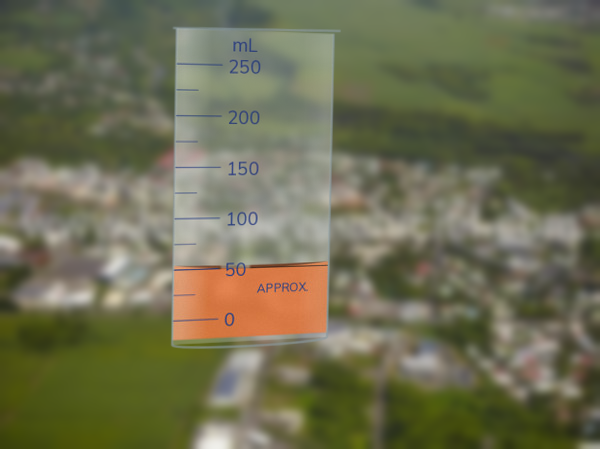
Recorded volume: 50 mL
